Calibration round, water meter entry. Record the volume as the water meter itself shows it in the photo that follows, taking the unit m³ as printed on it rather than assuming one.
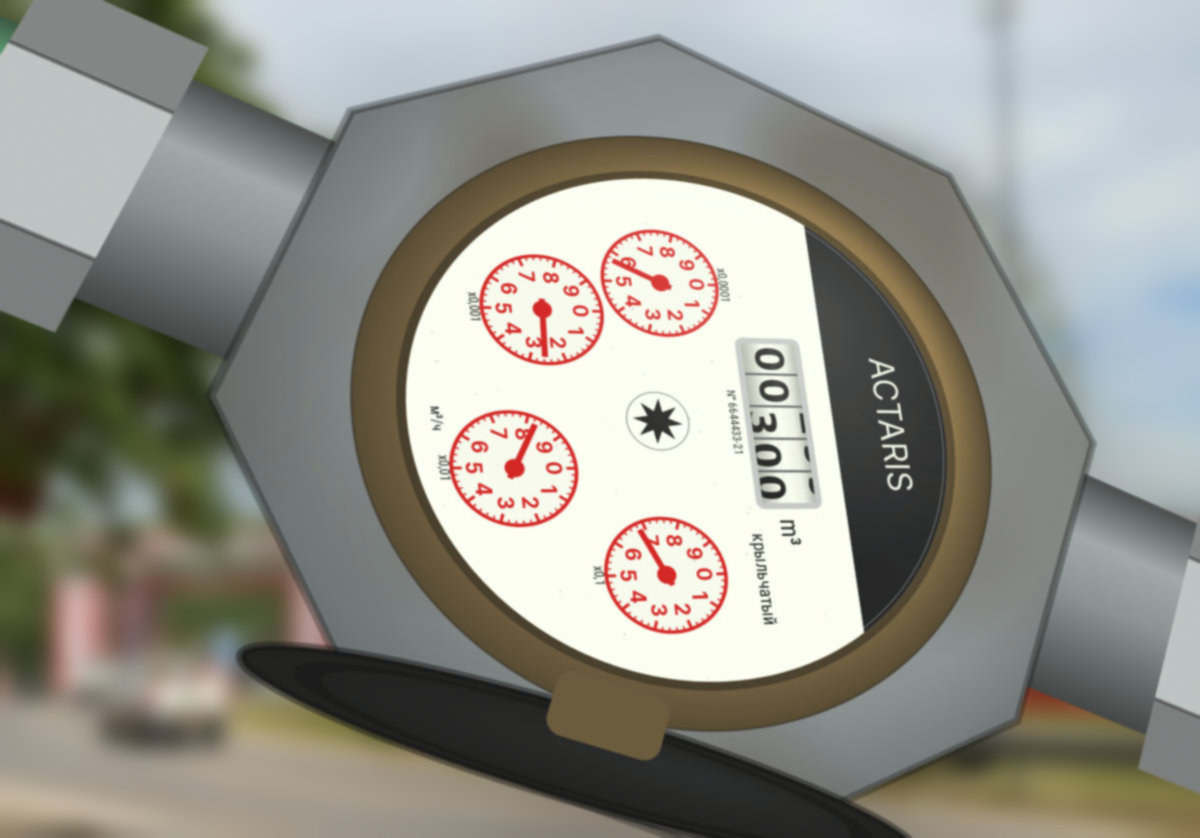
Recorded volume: 299.6825 m³
